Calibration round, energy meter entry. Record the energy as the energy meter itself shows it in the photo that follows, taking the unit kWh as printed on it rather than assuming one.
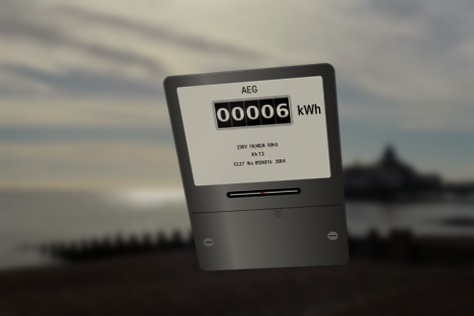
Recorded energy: 6 kWh
